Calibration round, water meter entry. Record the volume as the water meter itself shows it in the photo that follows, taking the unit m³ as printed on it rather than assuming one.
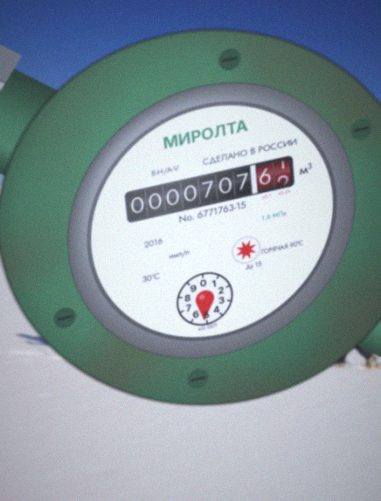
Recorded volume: 707.615 m³
